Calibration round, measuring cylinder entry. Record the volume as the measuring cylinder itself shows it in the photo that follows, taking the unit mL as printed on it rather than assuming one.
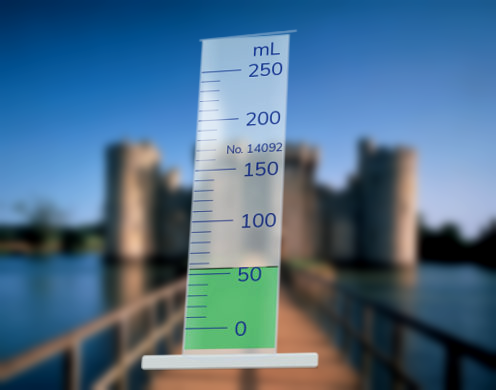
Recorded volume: 55 mL
